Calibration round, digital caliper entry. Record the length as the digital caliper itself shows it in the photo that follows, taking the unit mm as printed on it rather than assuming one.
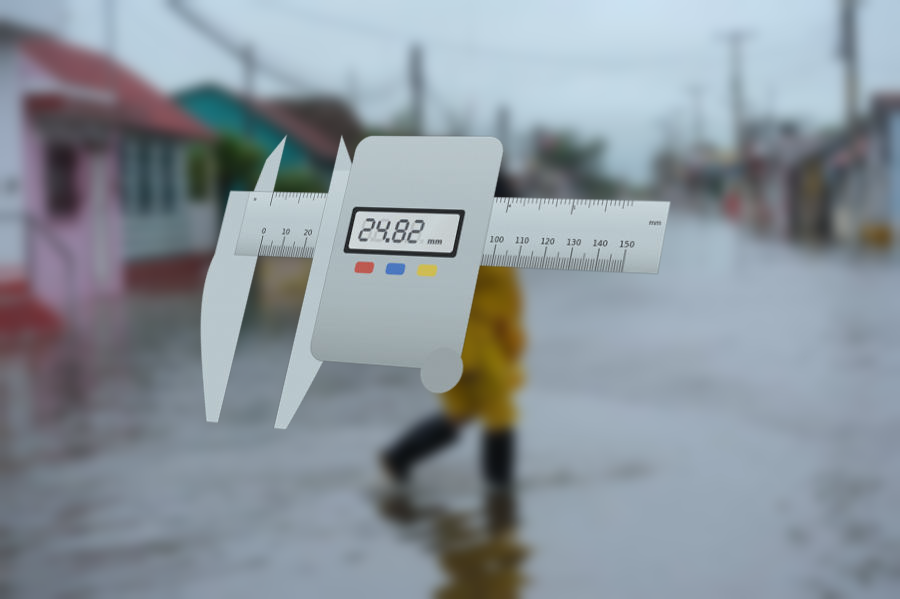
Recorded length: 24.82 mm
